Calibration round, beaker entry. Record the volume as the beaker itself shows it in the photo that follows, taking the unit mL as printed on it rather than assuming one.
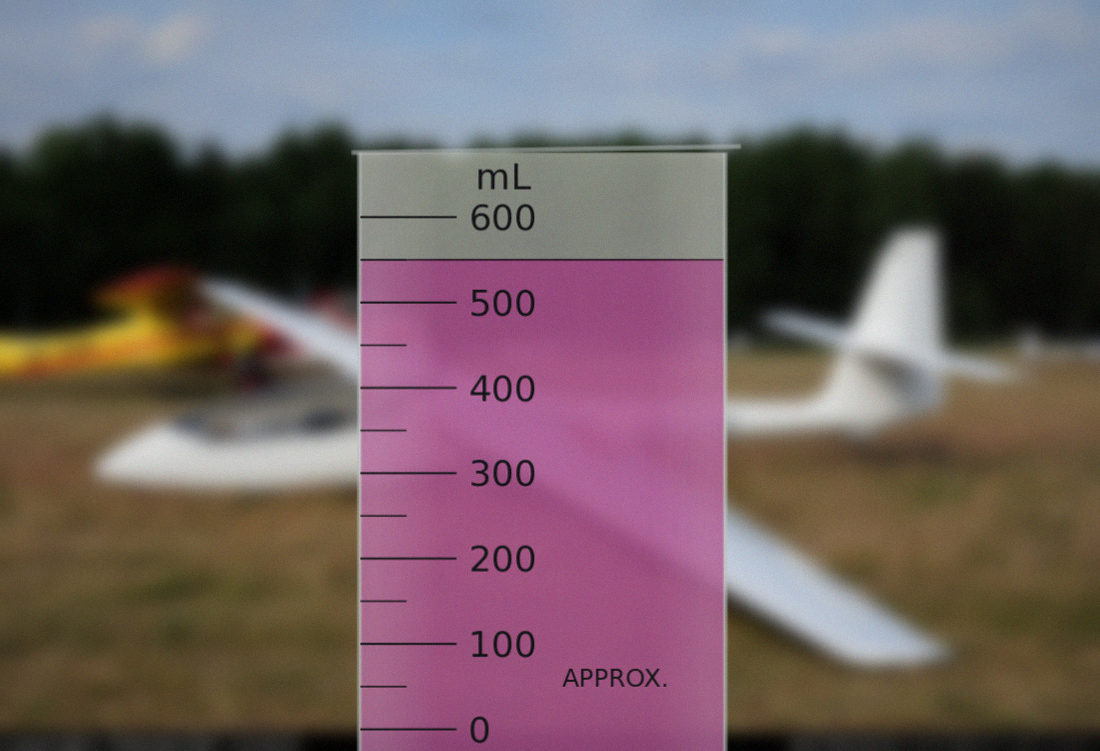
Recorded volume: 550 mL
